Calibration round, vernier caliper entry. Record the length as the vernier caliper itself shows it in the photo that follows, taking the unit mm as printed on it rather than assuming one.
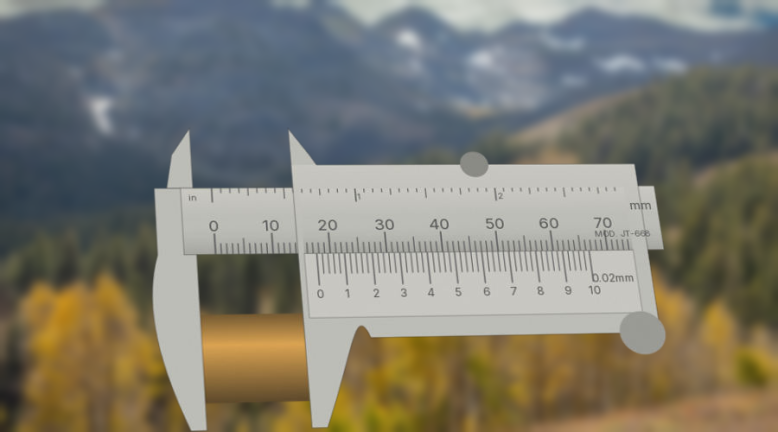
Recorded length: 17.6 mm
